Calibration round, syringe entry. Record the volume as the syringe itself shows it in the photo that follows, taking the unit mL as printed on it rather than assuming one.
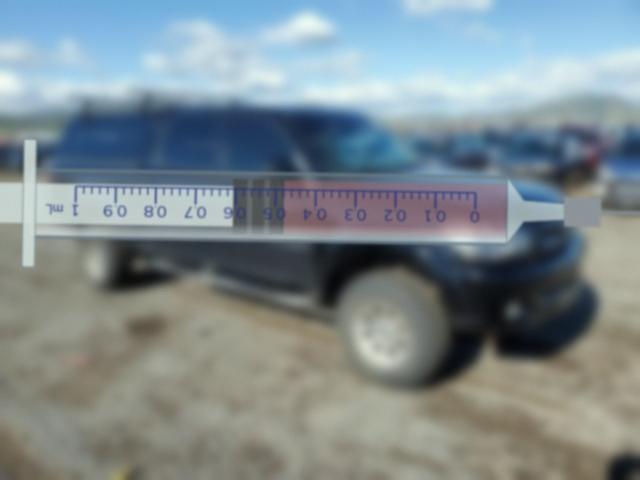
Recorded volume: 0.48 mL
